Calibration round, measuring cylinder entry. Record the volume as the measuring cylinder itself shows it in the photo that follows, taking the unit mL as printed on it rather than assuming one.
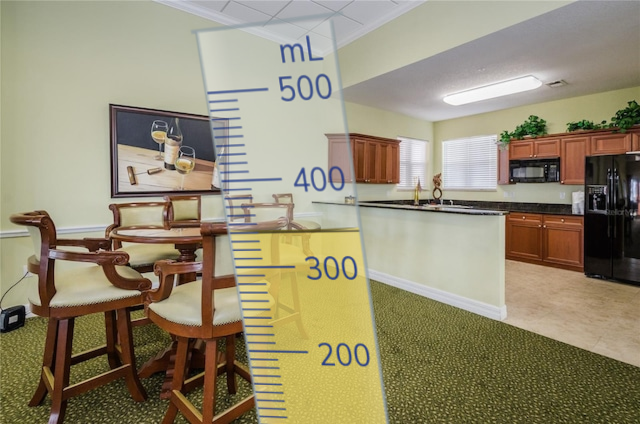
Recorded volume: 340 mL
